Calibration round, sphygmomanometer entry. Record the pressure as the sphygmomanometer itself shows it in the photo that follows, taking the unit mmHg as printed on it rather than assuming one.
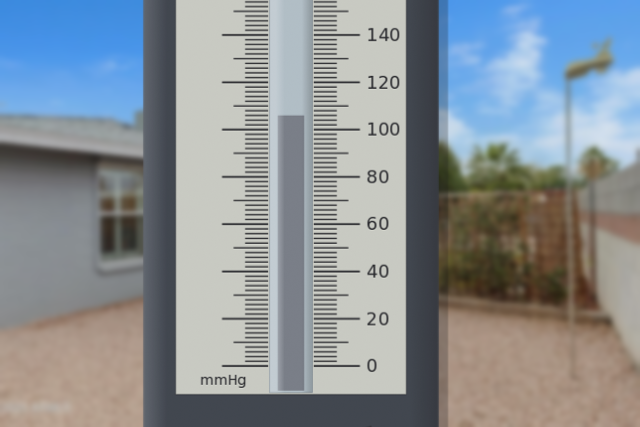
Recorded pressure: 106 mmHg
